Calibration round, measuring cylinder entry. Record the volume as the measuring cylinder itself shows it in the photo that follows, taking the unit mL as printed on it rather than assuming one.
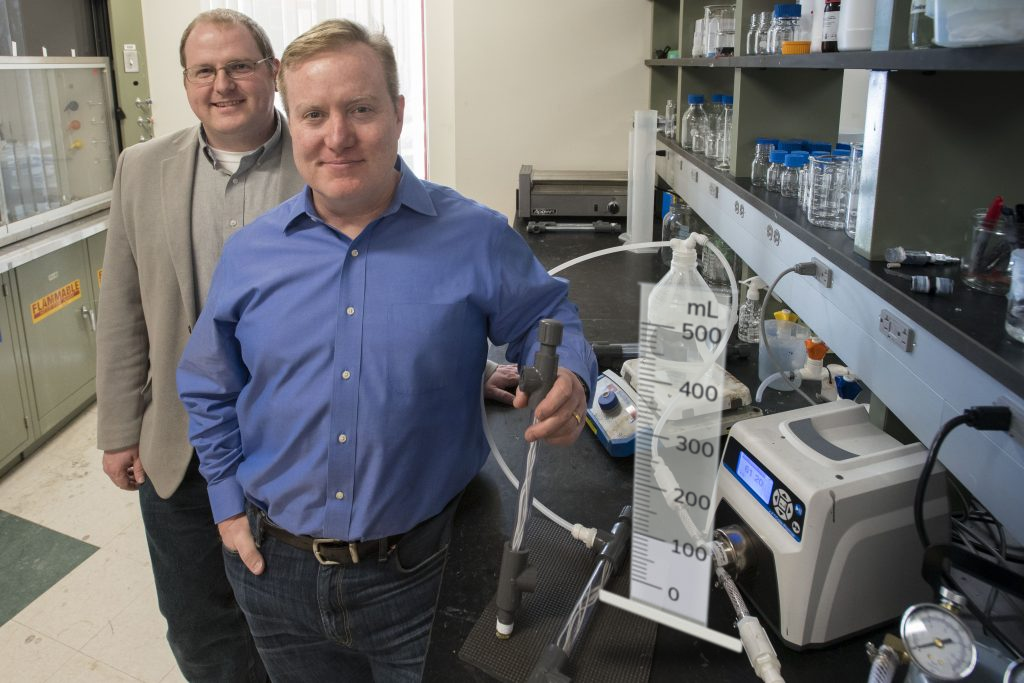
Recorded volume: 100 mL
